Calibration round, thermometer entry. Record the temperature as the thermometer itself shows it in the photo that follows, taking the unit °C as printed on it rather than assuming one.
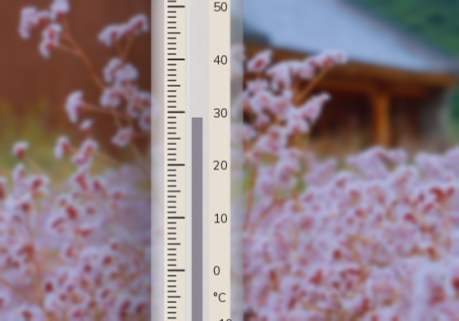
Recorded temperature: 29 °C
